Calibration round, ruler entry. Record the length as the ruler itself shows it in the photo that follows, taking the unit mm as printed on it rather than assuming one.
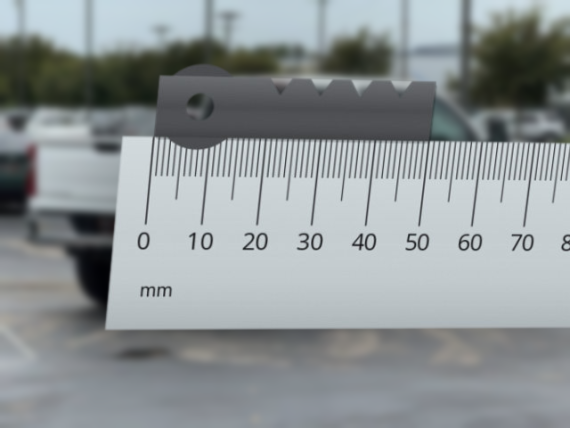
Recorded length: 50 mm
